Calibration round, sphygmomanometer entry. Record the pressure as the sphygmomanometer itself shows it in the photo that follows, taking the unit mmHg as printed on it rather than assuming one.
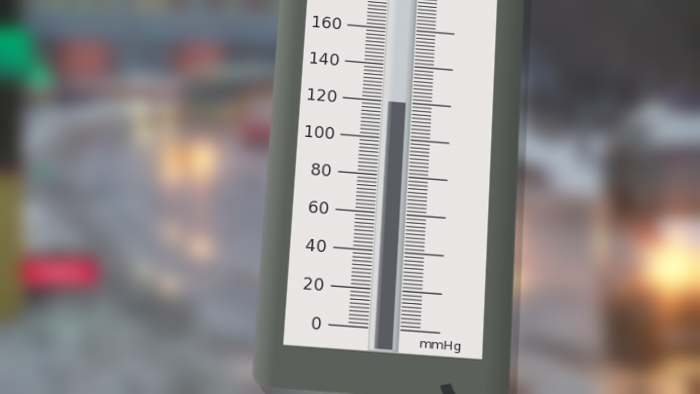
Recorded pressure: 120 mmHg
